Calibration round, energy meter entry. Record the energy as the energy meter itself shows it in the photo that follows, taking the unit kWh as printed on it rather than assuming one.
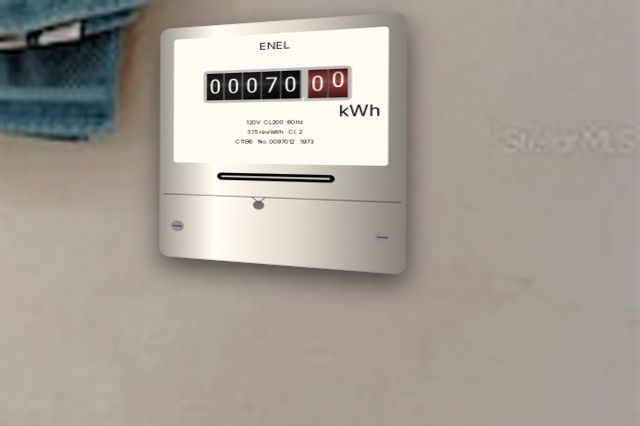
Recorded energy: 70.00 kWh
